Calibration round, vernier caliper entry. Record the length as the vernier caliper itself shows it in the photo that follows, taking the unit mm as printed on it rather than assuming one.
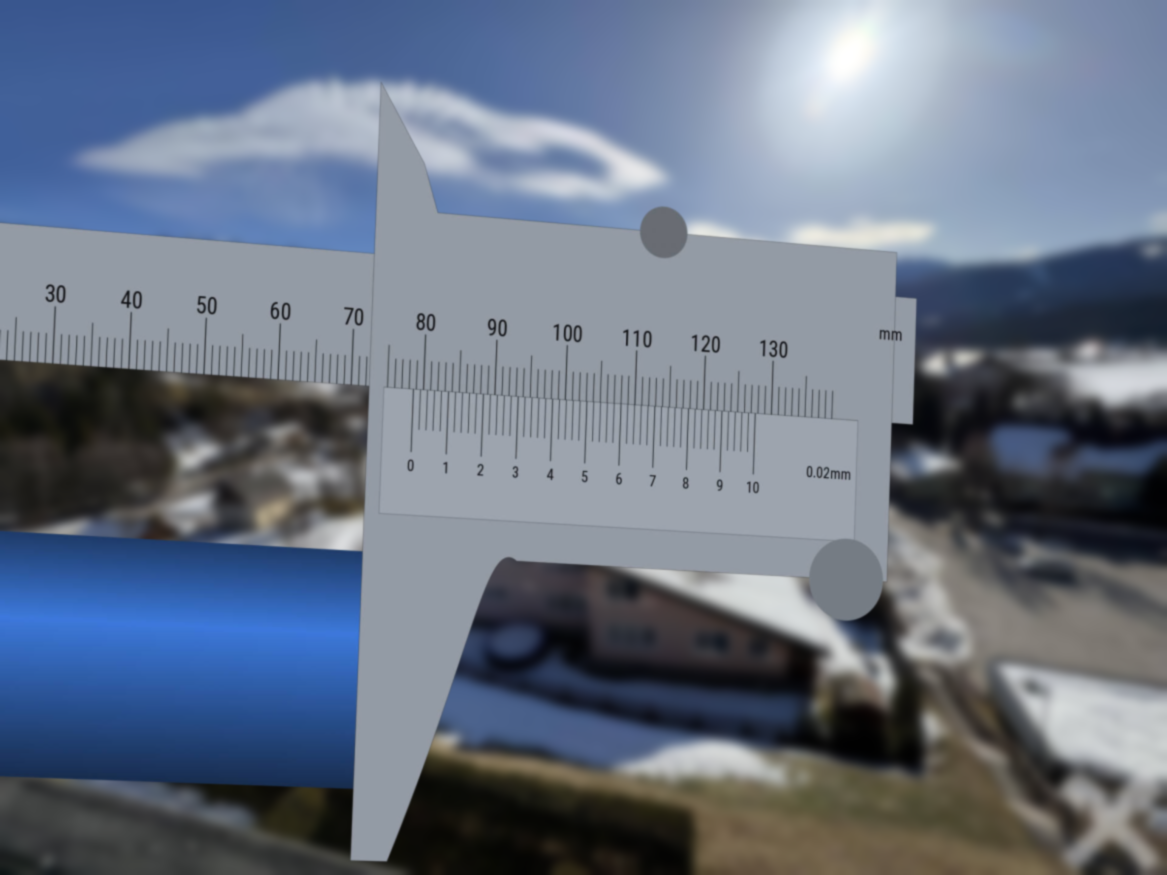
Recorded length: 78.6 mm
